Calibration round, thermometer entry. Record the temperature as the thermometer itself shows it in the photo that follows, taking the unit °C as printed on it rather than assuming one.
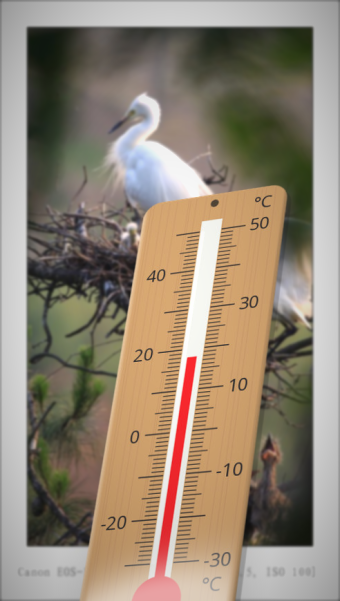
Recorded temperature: 18 °C
